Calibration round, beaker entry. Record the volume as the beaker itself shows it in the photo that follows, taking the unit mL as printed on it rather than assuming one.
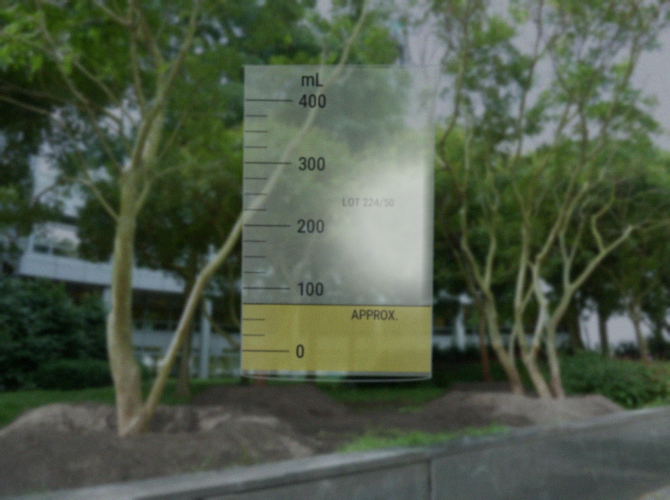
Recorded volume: 75 mL
